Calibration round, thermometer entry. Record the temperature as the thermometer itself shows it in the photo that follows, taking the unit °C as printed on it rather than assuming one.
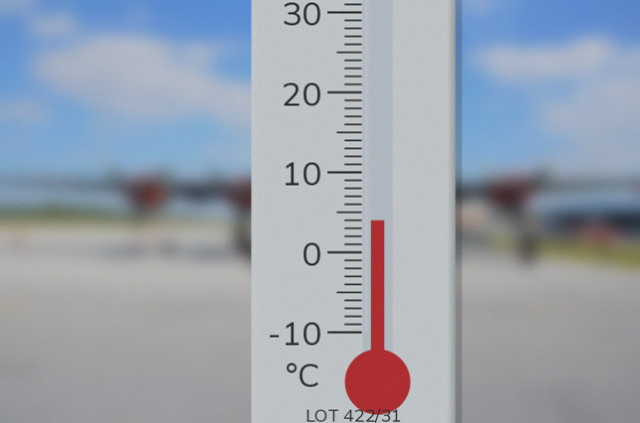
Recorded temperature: 4 °C
